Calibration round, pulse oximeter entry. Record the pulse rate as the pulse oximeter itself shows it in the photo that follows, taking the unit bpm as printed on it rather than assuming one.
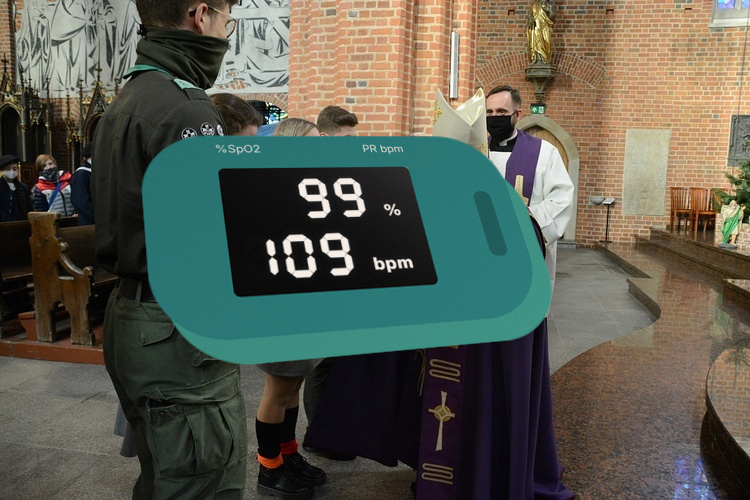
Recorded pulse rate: 109 bpm
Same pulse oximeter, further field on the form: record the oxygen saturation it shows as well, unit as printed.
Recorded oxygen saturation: 99 %
